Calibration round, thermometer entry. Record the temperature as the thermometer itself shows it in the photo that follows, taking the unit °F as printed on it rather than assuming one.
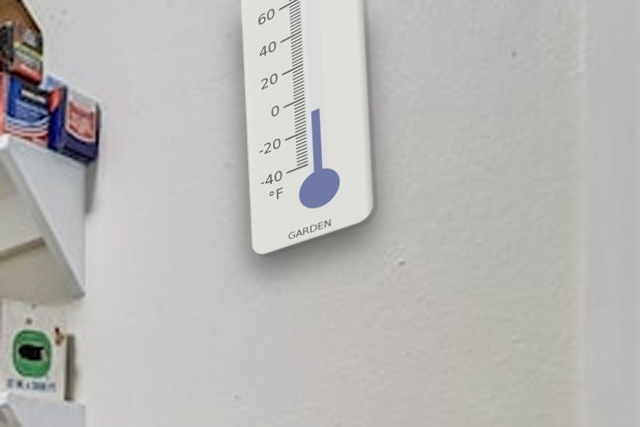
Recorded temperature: -10 °F
